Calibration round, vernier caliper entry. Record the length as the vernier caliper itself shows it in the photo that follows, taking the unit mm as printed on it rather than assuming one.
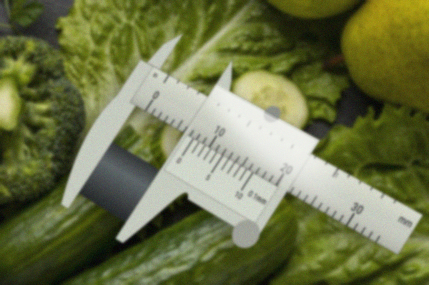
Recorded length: 7.6 mm
